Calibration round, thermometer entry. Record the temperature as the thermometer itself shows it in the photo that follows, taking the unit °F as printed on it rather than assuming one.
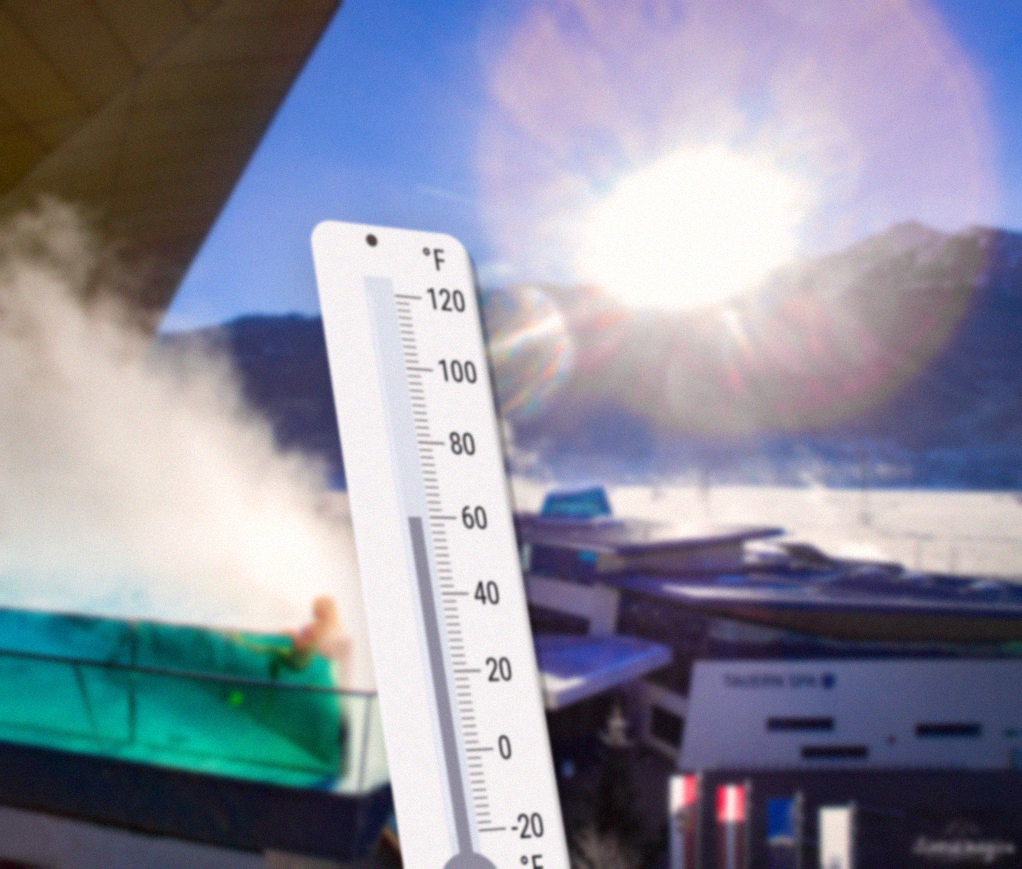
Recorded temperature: 60 °F
